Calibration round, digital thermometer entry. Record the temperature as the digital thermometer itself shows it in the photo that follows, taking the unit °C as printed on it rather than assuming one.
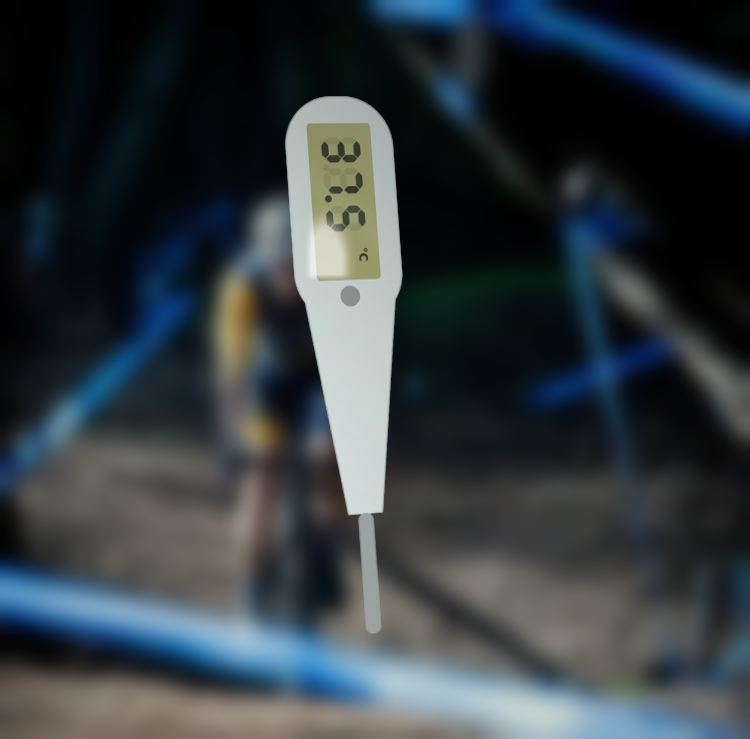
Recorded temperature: 37.5 °C
